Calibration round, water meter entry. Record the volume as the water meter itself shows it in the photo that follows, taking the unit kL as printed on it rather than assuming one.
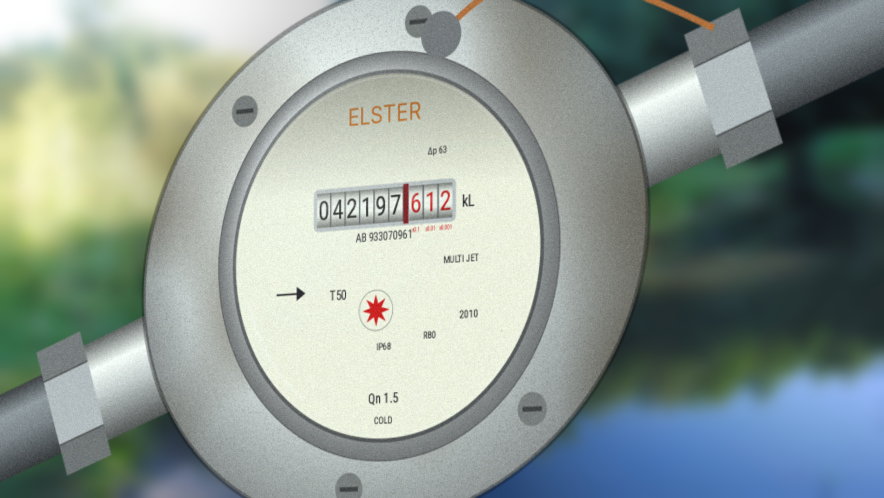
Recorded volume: 42197.612 kL
